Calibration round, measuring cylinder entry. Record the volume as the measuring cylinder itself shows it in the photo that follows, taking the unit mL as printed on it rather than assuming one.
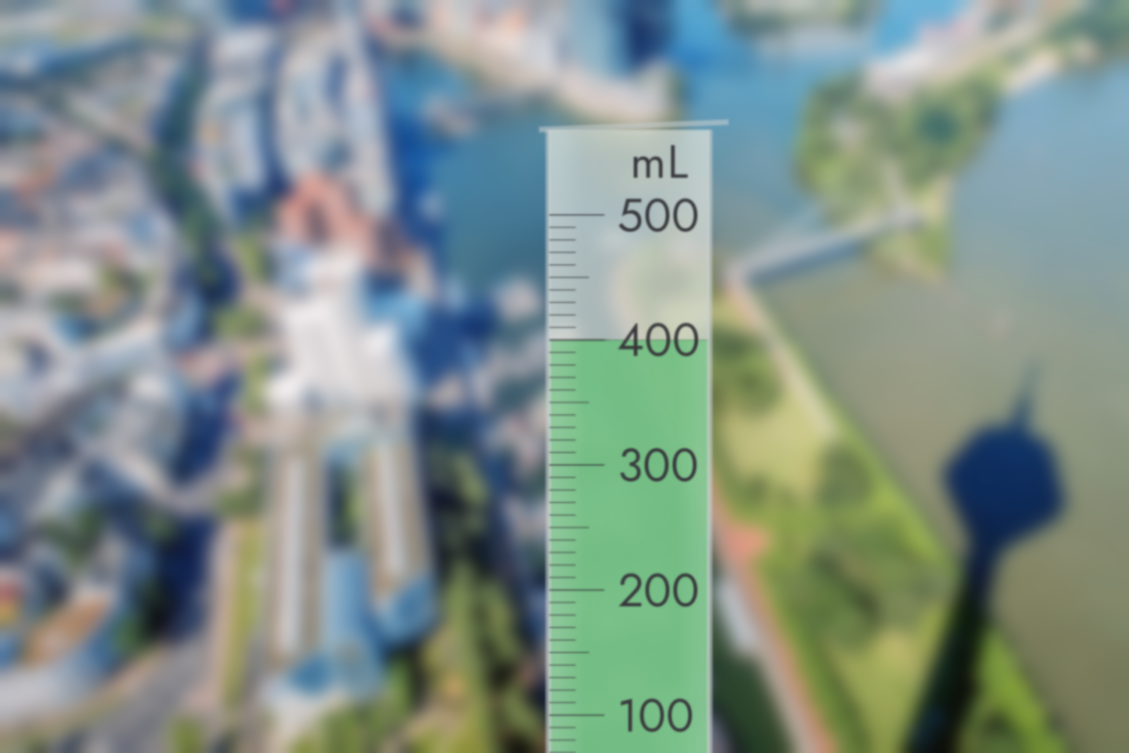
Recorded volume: 400 mL
